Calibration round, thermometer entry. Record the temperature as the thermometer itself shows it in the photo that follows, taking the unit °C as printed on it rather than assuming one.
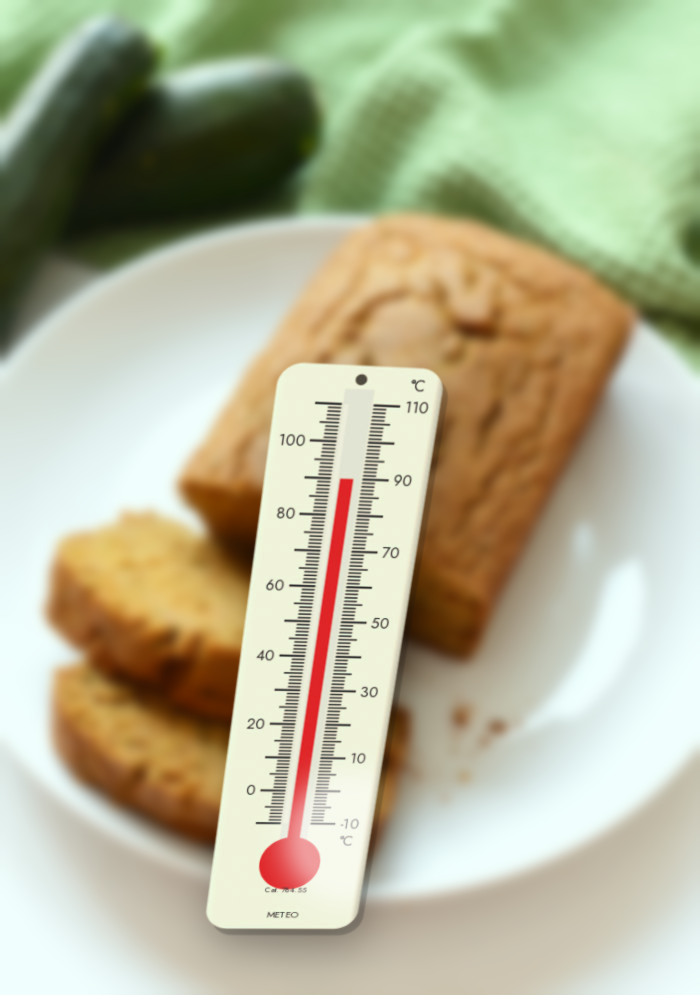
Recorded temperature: 90 °C
